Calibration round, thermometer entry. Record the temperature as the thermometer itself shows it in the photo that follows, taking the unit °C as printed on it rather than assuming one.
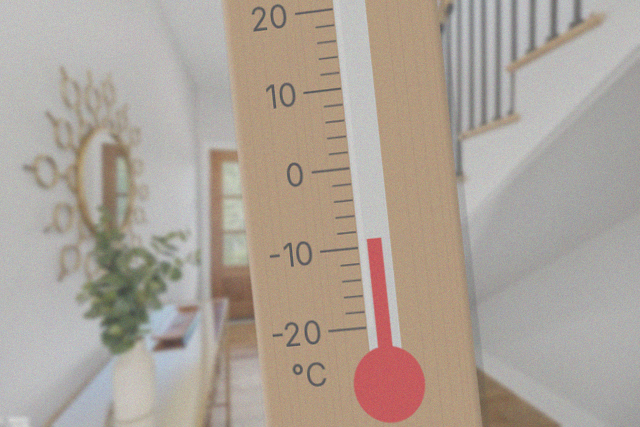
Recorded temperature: -9 °C
